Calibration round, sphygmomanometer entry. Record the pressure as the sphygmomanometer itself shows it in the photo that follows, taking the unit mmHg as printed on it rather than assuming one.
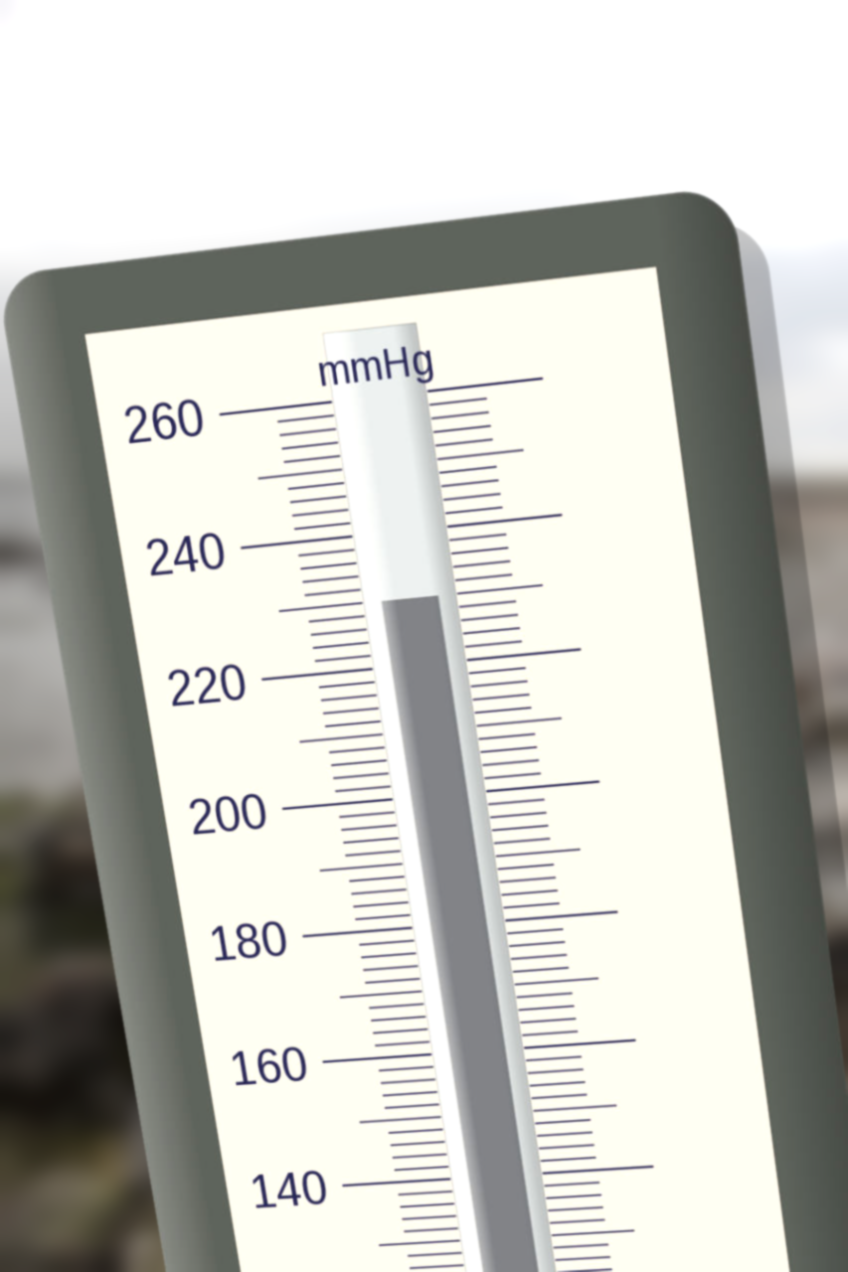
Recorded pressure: 230 mmHg
